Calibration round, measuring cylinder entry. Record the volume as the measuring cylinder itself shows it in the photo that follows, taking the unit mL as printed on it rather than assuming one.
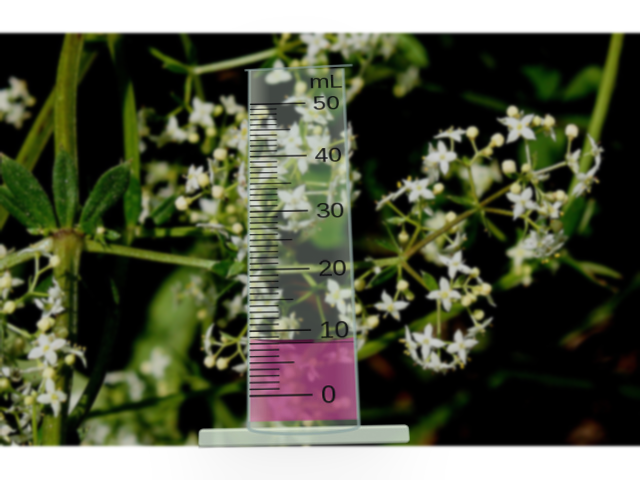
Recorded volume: 8 mL
